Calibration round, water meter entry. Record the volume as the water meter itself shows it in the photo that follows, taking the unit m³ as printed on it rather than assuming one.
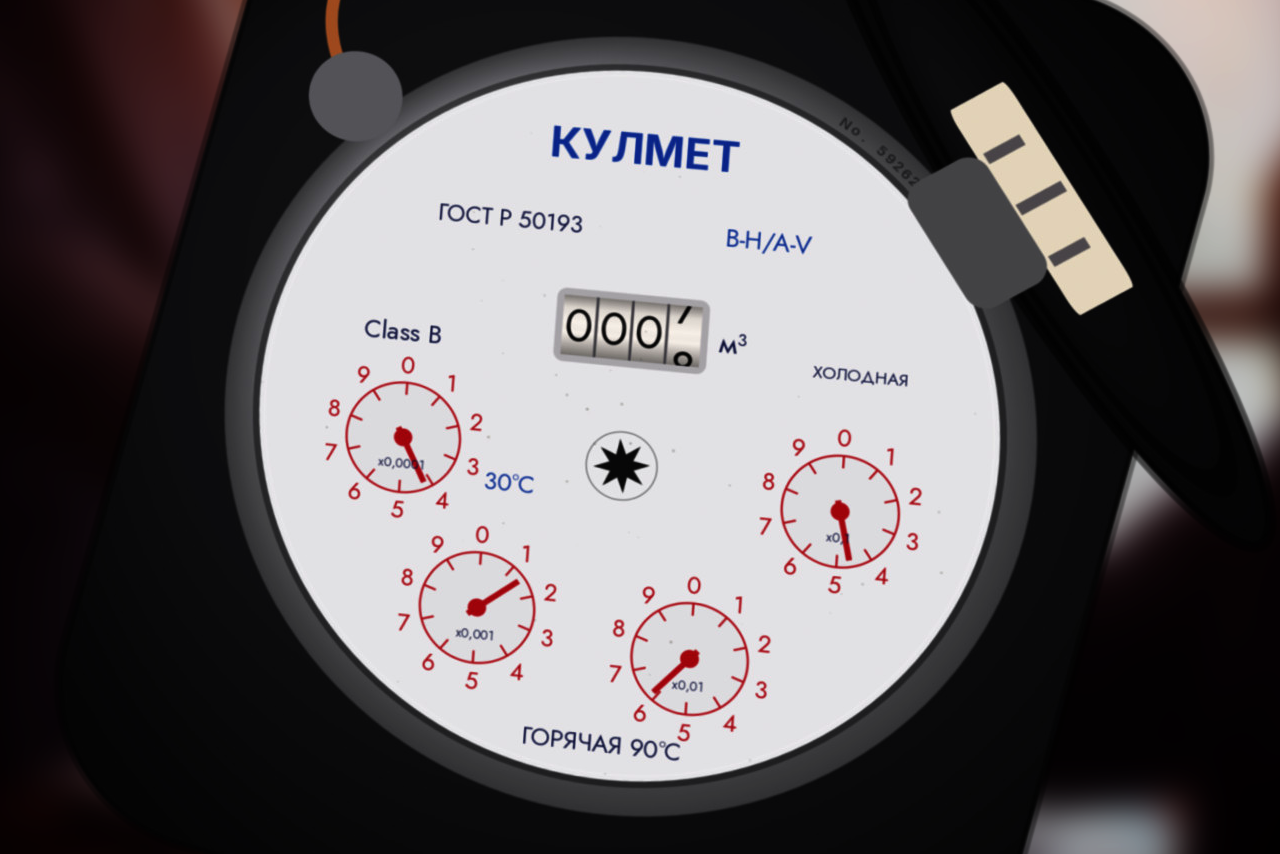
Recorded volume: 7.4614 m³
